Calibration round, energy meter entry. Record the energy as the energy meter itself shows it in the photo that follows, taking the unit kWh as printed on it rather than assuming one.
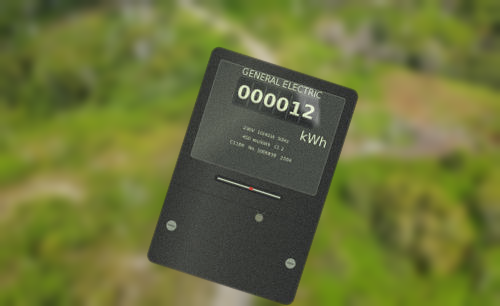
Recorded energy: 12 kWh
